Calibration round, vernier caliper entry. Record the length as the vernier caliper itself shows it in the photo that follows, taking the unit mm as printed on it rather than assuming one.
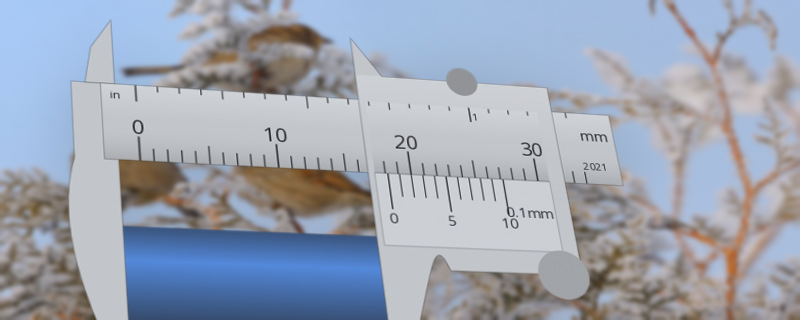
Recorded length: 18.2 mm
